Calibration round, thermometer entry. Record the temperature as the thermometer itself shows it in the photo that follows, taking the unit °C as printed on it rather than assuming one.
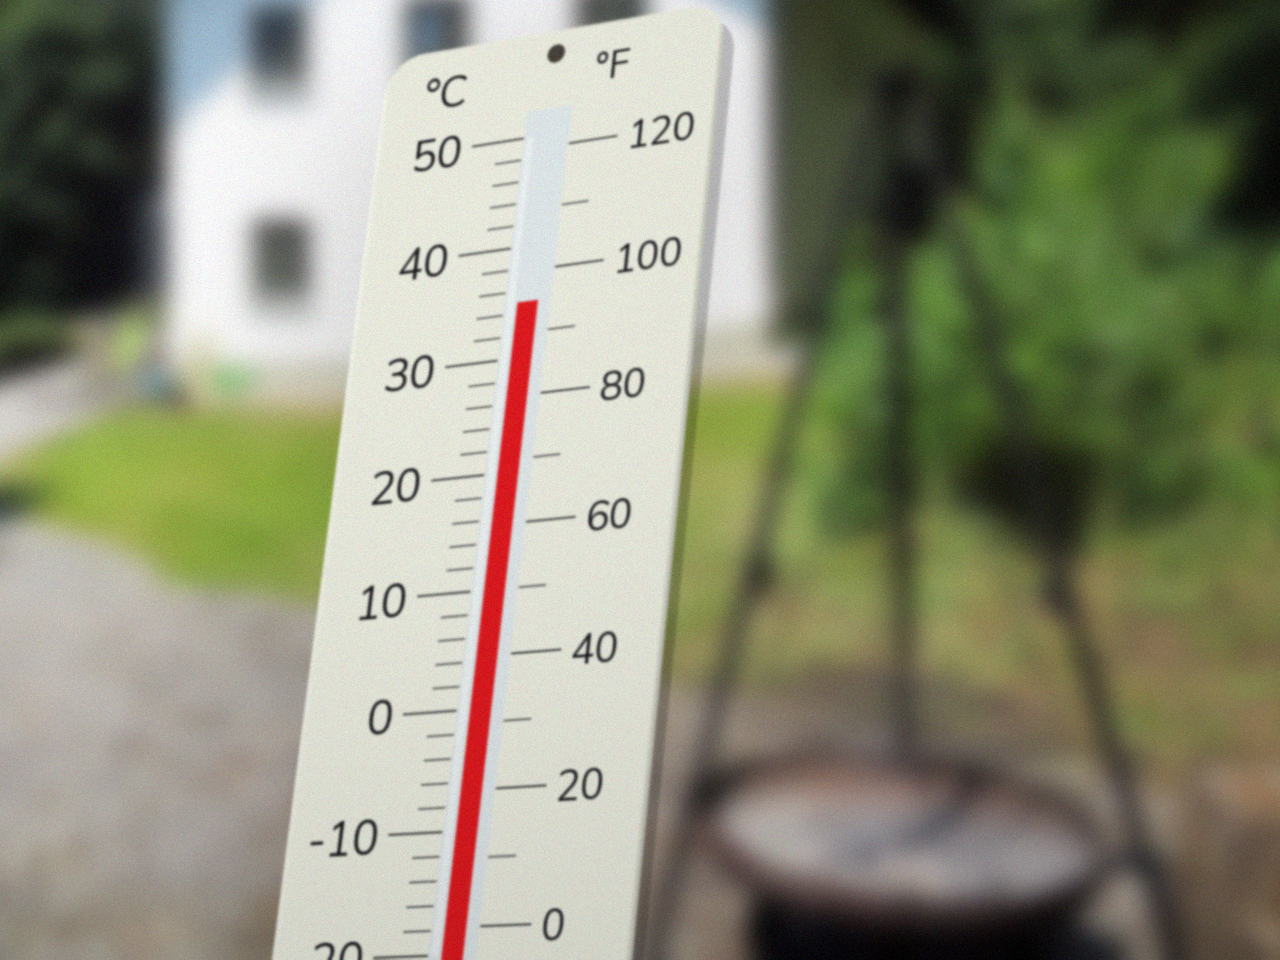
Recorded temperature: 35 °C
